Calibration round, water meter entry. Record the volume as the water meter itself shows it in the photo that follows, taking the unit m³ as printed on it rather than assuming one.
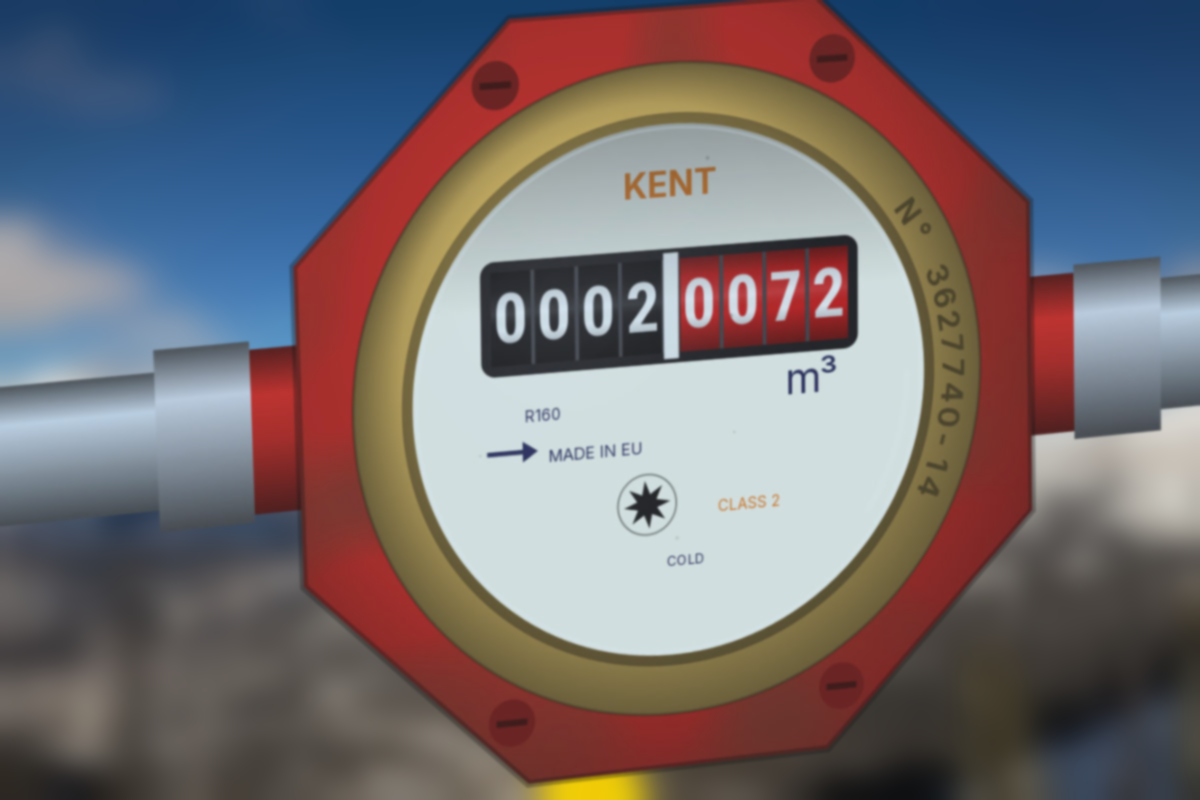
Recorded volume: 2.0072 m³
